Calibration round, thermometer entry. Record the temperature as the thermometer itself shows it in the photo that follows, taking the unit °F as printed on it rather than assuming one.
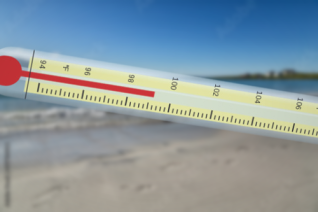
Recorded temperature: 99.2 °F
